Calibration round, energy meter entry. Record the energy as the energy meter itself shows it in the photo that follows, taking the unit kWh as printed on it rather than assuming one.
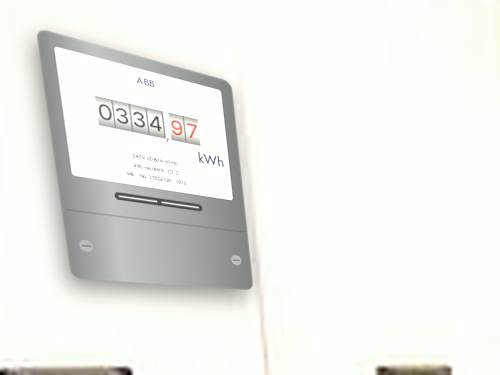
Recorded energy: 334.97 kWh
